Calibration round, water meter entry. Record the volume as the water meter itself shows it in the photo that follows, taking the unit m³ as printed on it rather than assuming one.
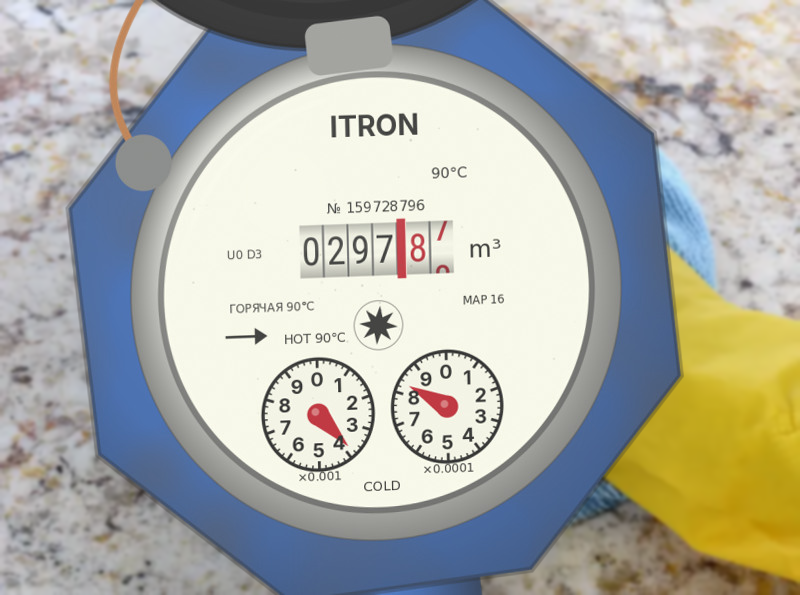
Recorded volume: 297.8738 m³
